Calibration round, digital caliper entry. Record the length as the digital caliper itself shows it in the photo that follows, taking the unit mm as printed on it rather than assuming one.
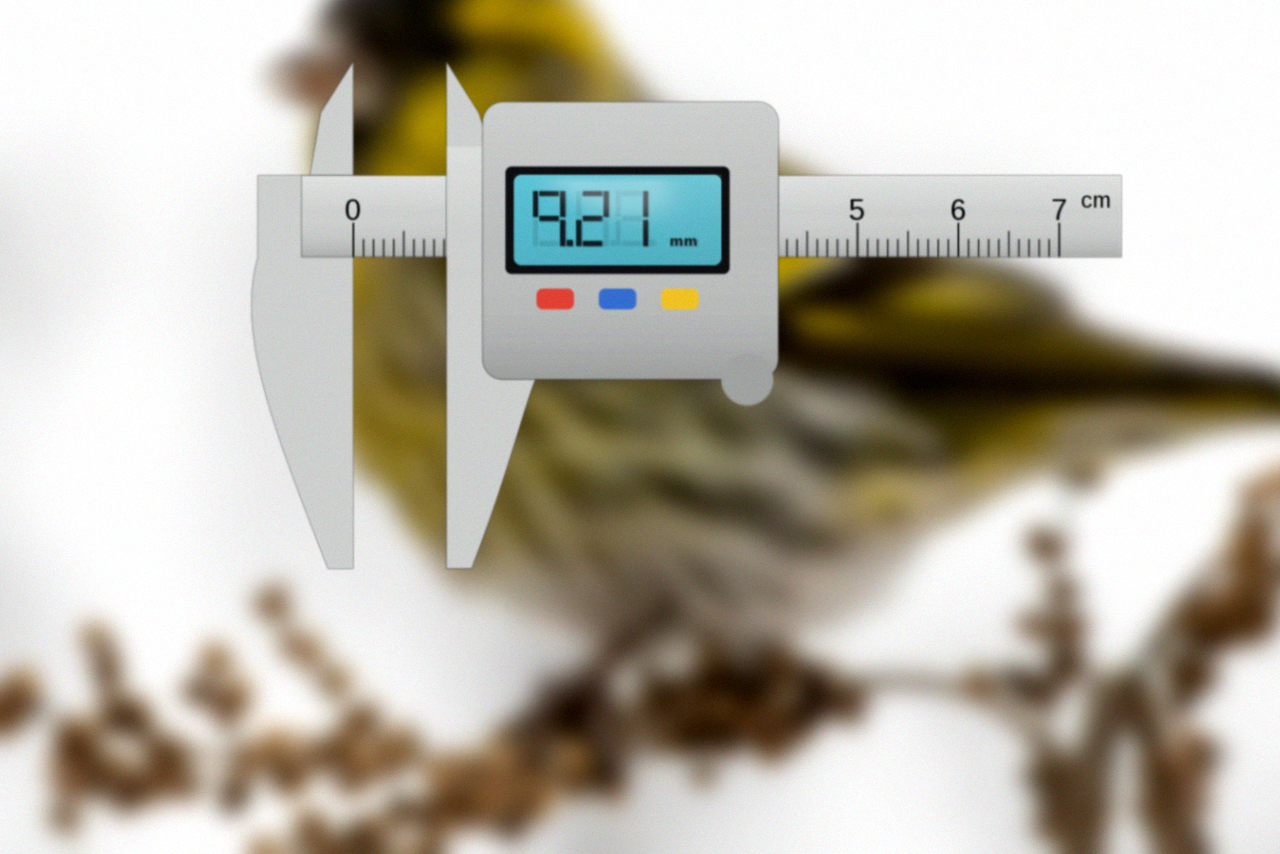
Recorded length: 9.21 mm
